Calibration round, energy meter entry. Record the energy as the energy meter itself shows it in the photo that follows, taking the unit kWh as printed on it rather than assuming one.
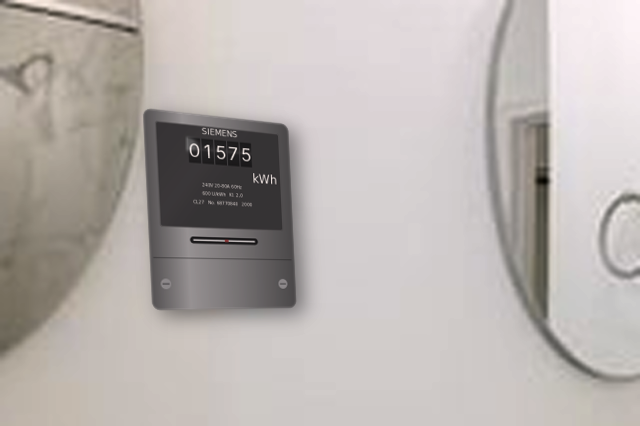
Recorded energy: 1575 kWh
